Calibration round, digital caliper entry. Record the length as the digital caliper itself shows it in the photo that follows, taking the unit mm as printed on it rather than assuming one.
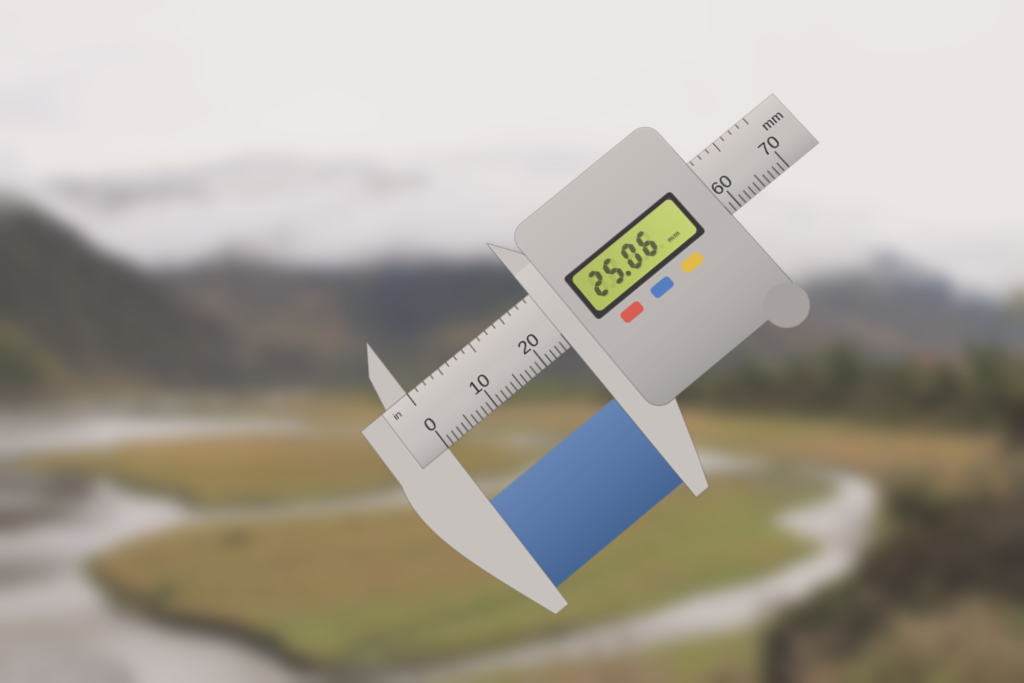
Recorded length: 25.06 mm
